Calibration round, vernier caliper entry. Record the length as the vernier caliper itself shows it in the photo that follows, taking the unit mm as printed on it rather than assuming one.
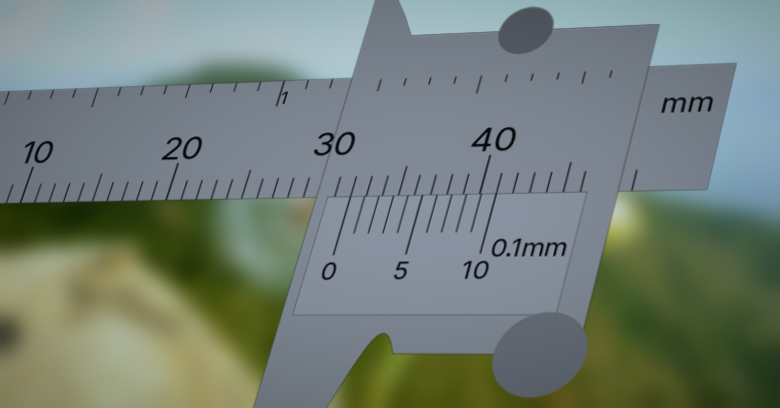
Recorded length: 32.0 mm
